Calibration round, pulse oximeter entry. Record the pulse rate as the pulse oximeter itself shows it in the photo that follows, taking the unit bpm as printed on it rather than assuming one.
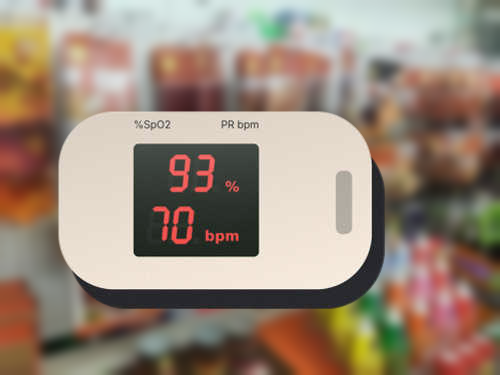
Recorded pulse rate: 70 bpm
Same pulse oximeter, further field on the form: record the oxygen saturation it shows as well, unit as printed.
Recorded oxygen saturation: 93 %
